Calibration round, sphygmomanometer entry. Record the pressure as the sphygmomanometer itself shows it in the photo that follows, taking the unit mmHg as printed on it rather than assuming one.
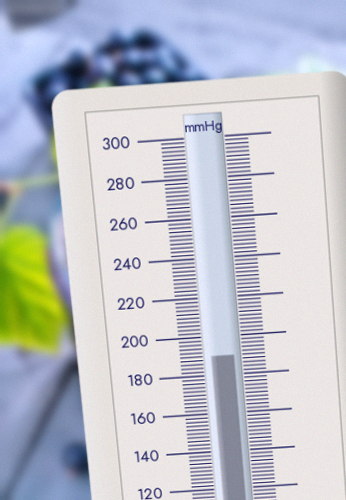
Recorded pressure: 190 mmHg
